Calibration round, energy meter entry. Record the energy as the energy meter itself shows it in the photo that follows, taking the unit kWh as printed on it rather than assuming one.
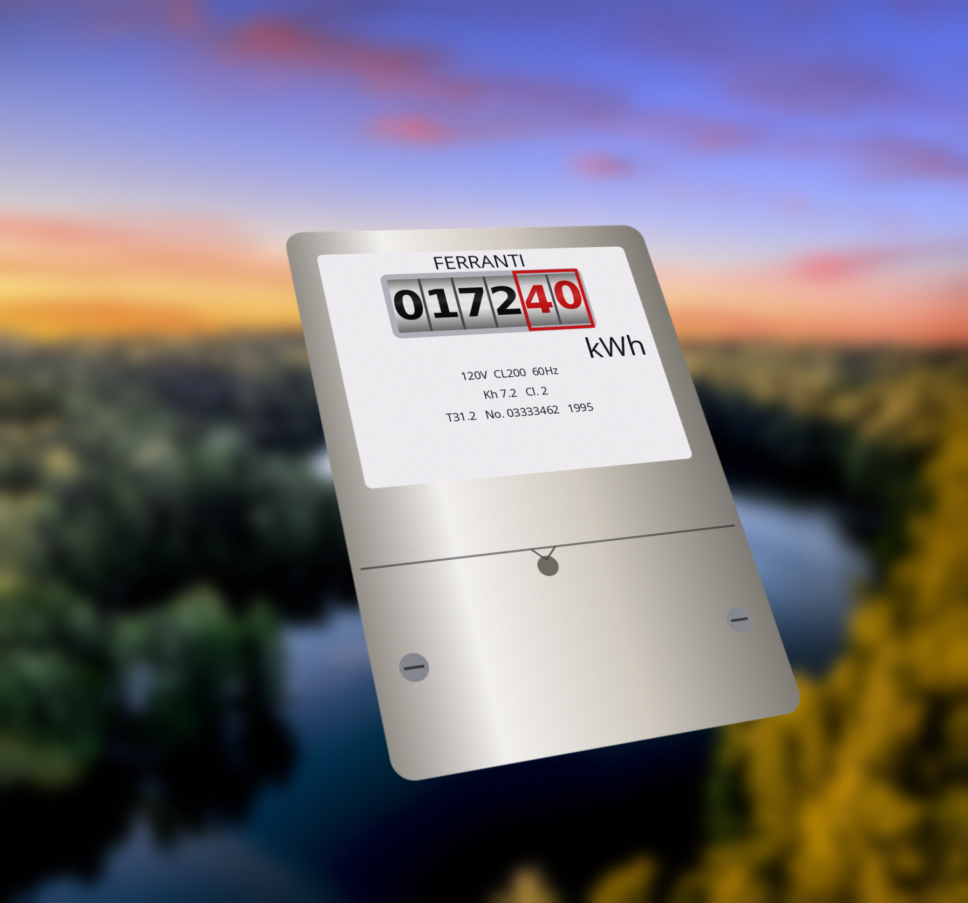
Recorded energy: 172.40 kWh
